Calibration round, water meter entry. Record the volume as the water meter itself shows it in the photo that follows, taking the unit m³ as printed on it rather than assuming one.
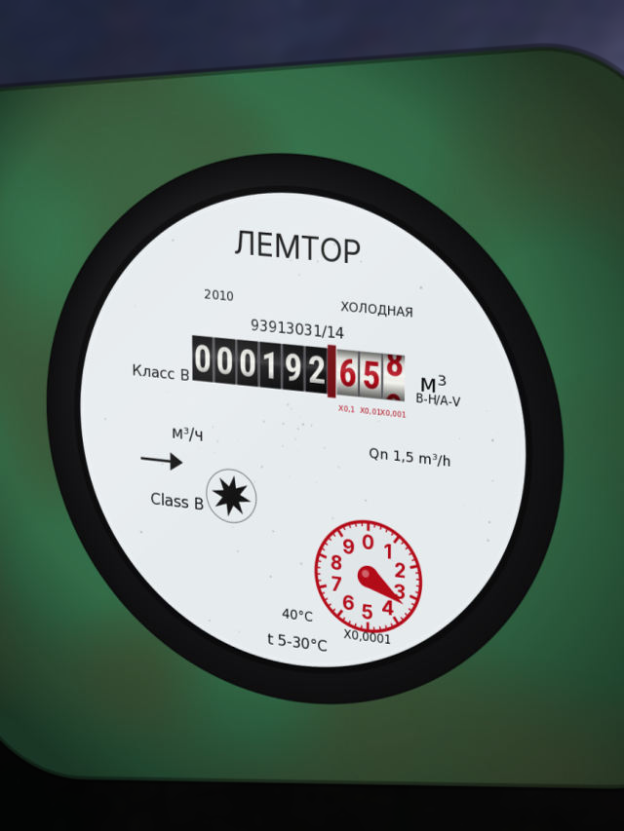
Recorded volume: 192.6583 m³
